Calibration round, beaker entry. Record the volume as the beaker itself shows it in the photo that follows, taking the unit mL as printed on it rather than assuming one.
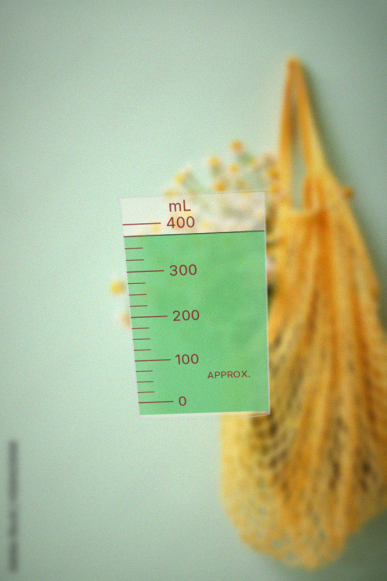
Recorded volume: 375 mL
